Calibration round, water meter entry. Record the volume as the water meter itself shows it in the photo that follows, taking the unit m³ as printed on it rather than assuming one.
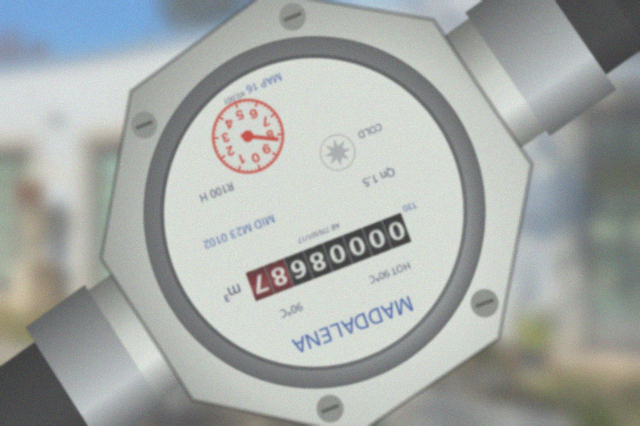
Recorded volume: 86.878 m³
